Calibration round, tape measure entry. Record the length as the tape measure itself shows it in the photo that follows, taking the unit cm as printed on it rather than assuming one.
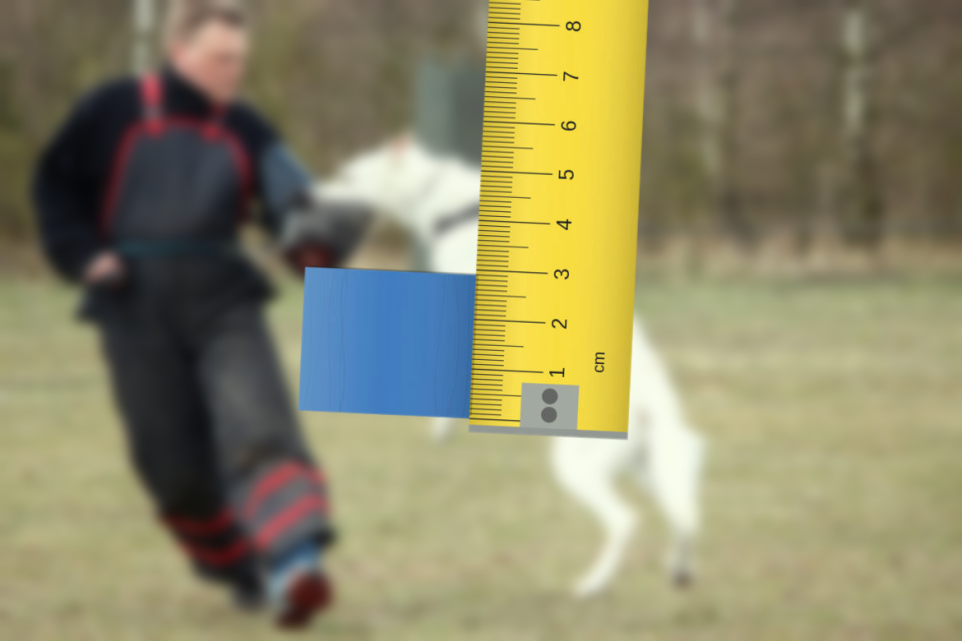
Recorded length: 2.9 cm
